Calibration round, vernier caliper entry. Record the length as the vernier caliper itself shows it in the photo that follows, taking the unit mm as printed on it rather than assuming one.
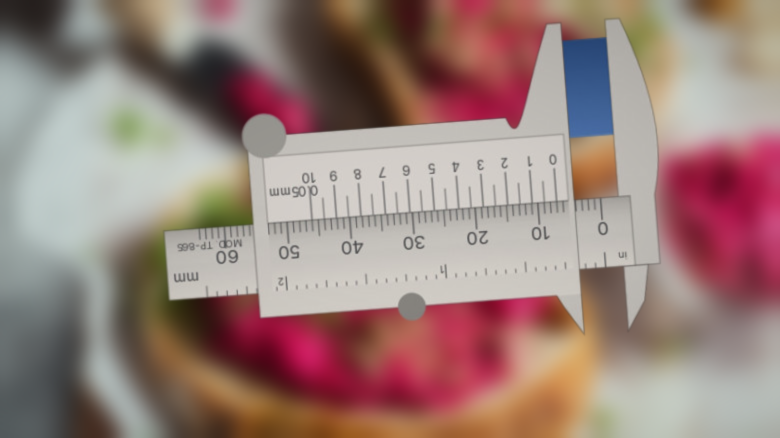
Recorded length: 7.0 mm
